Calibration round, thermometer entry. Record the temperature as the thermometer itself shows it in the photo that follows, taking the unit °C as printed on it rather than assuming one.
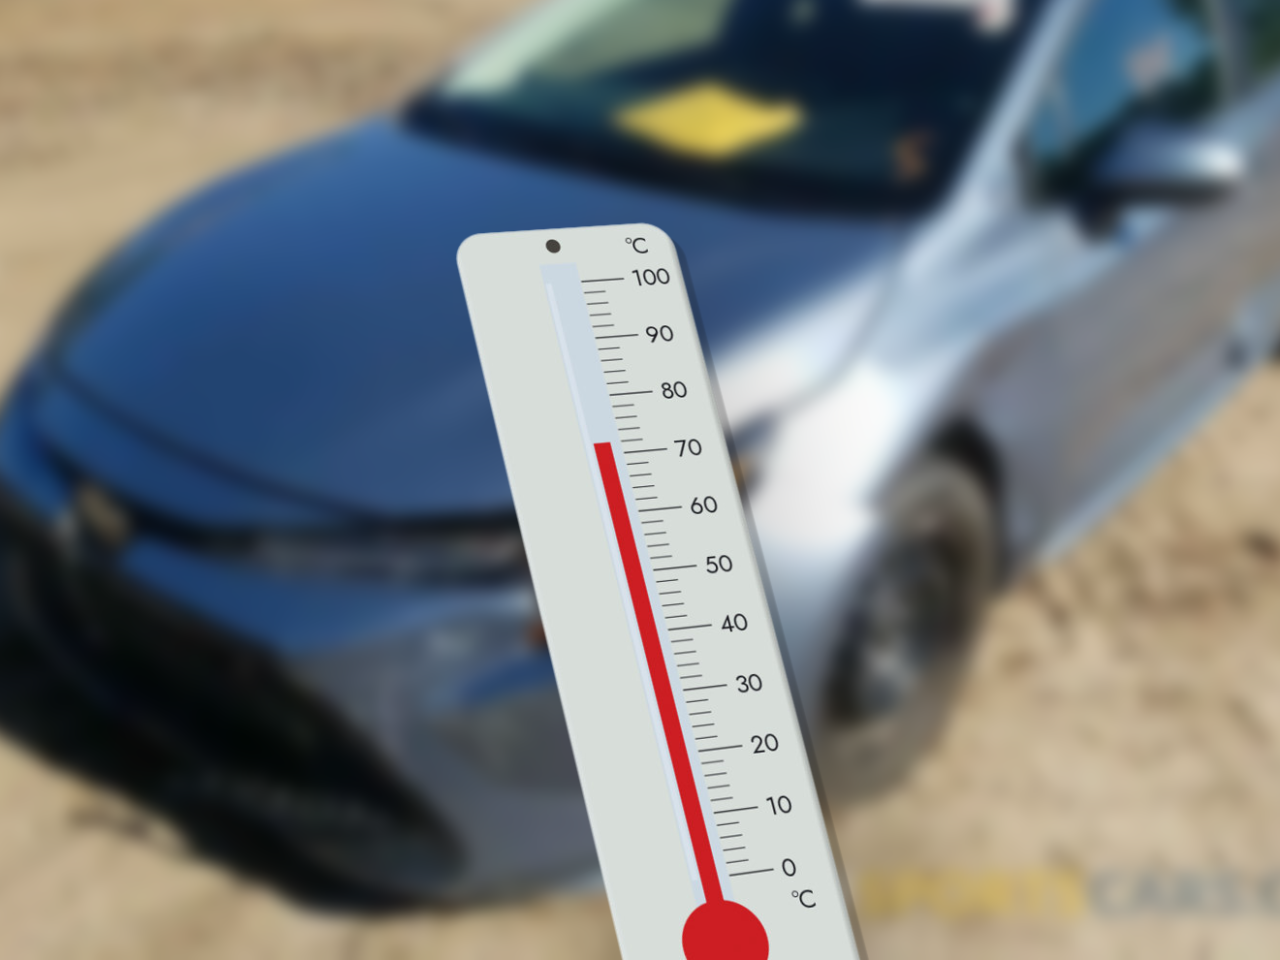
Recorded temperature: 72 °C
